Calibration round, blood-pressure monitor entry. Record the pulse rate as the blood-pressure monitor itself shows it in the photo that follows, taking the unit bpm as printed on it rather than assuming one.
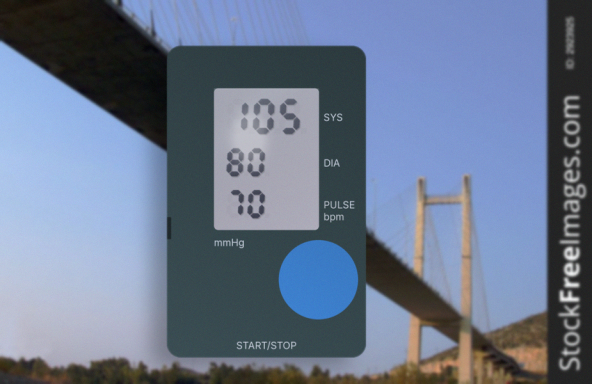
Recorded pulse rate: 70 bpm
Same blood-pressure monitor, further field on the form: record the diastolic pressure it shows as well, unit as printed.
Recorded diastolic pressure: 80 mmHg
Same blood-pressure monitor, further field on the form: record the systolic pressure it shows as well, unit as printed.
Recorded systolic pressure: 105 mmHg
